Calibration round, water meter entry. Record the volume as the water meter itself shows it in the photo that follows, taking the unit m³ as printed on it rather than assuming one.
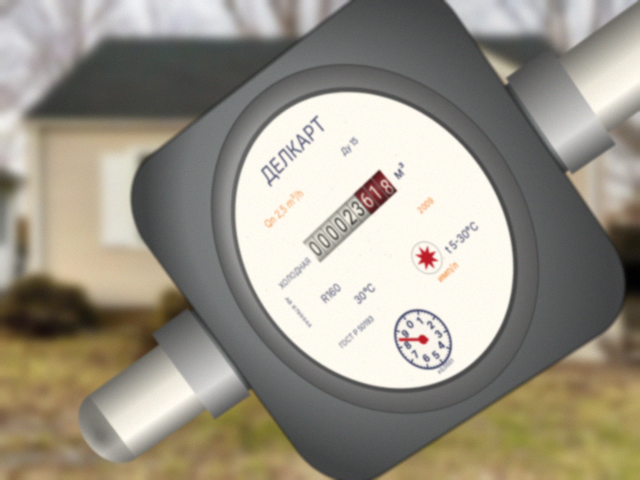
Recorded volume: 23.6178 m³
